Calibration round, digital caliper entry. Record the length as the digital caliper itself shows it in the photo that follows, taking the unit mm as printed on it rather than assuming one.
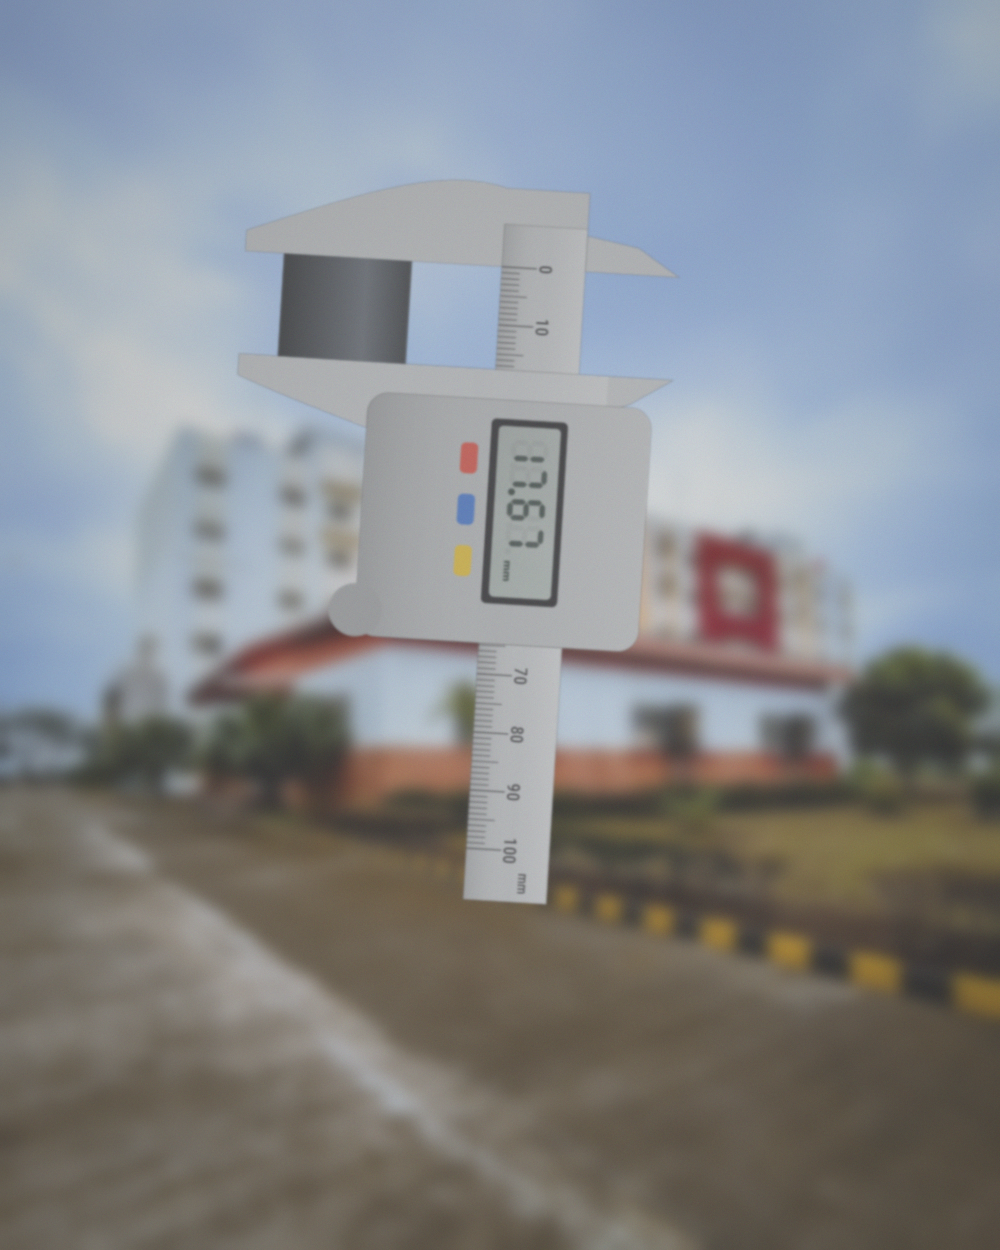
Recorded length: 17.67 mm
